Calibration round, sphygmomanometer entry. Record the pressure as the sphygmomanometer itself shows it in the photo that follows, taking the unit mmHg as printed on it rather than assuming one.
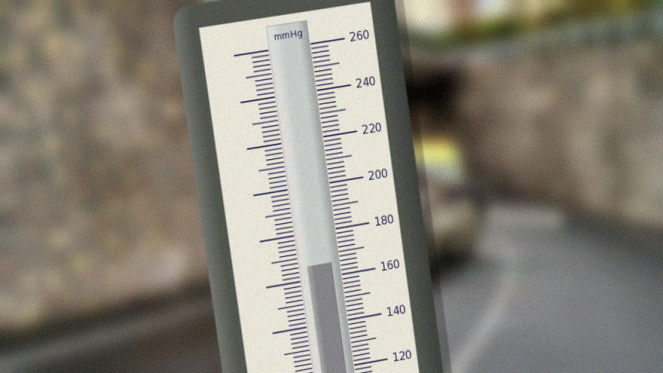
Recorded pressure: 166 mmHg
